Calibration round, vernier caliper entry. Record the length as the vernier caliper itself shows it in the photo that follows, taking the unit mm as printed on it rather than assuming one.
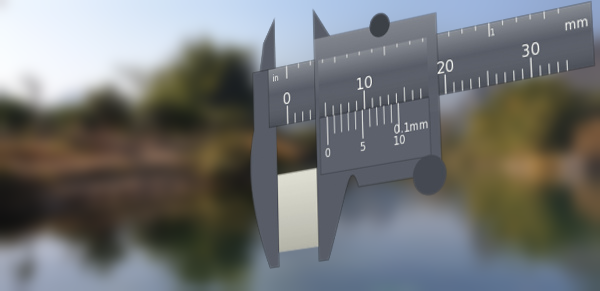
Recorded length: 5.2 mm
